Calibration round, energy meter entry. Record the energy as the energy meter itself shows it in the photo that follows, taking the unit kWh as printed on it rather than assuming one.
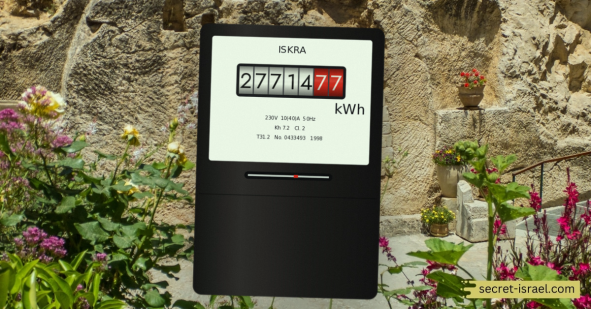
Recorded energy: 27714.77 kWh
